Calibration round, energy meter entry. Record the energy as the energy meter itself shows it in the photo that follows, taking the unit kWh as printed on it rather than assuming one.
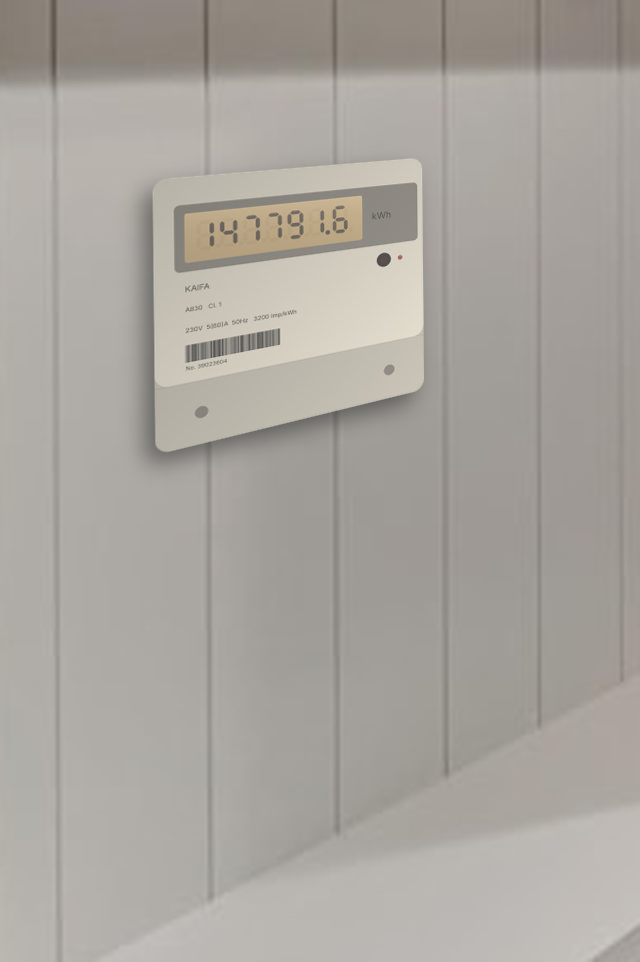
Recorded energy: 147791.6 kWh
